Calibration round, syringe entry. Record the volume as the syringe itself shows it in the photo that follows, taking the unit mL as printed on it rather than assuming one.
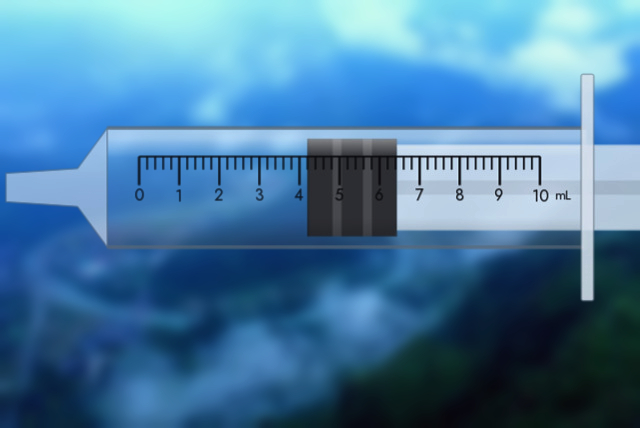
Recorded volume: 4.2 mL
